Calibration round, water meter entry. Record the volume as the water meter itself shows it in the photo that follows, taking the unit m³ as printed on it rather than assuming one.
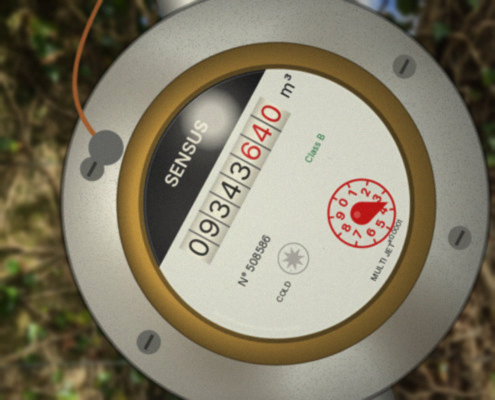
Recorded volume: 9343.6403 m³
